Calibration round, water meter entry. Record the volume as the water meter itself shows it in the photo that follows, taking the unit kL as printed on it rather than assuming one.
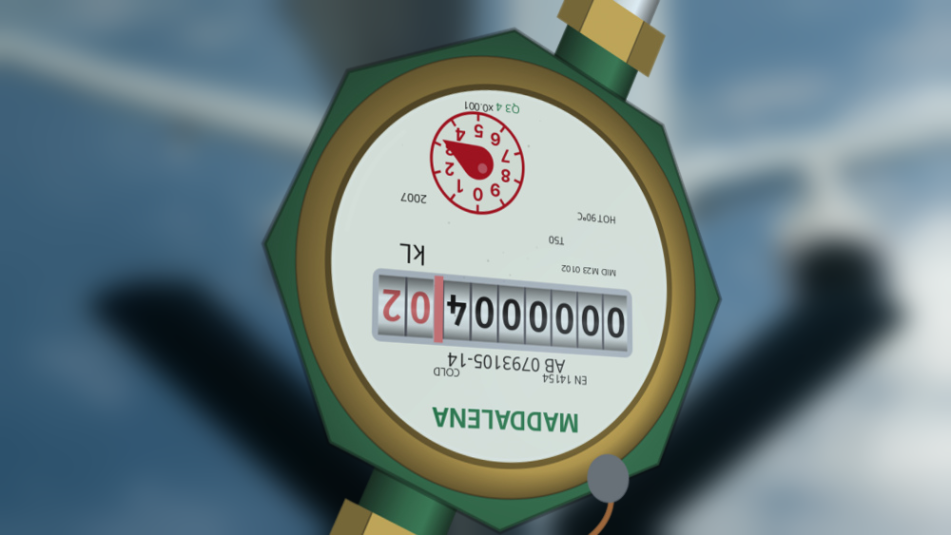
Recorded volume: 4.023 kL
